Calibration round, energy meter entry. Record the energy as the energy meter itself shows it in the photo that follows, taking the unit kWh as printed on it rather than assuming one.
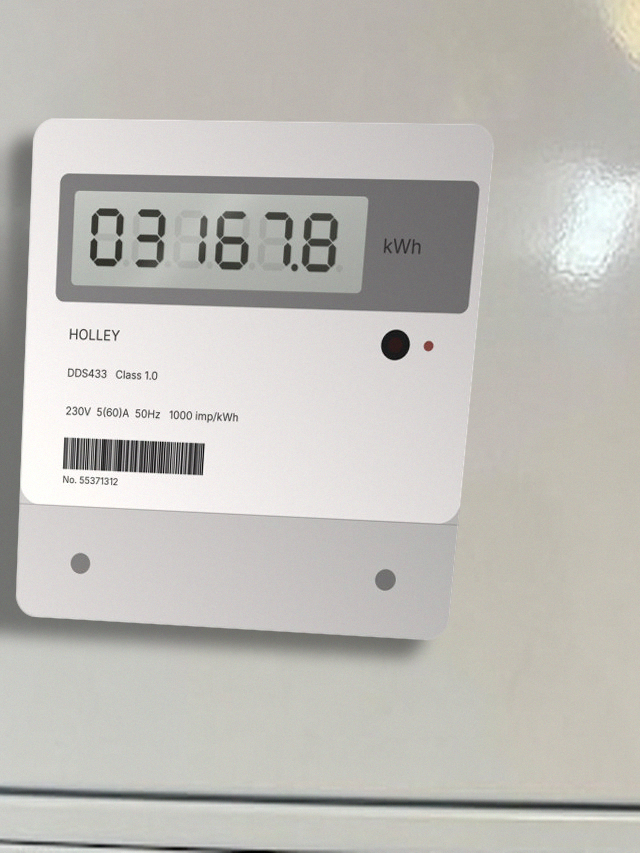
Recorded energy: 3167.8 kWh
